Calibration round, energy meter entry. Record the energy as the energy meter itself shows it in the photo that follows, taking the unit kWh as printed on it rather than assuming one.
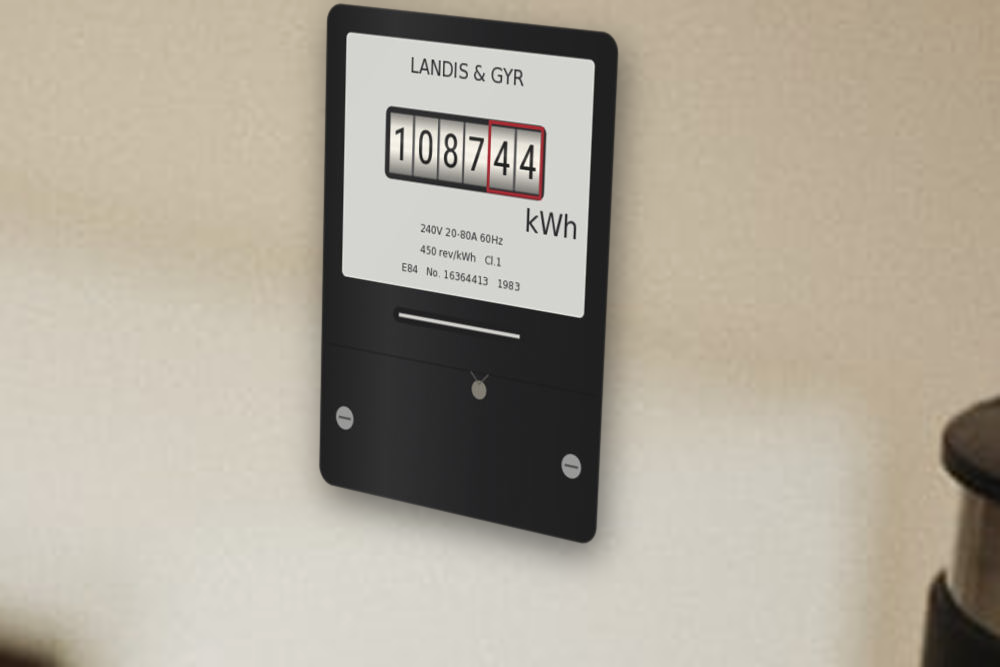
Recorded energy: 1087.44 kWh
